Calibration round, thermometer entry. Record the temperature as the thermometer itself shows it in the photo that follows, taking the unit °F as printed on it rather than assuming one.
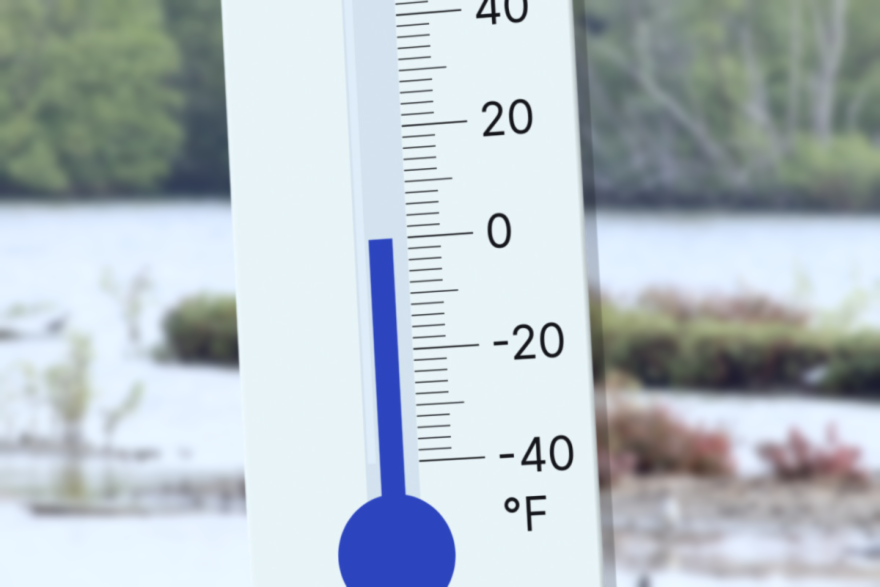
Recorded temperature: 0 °F
